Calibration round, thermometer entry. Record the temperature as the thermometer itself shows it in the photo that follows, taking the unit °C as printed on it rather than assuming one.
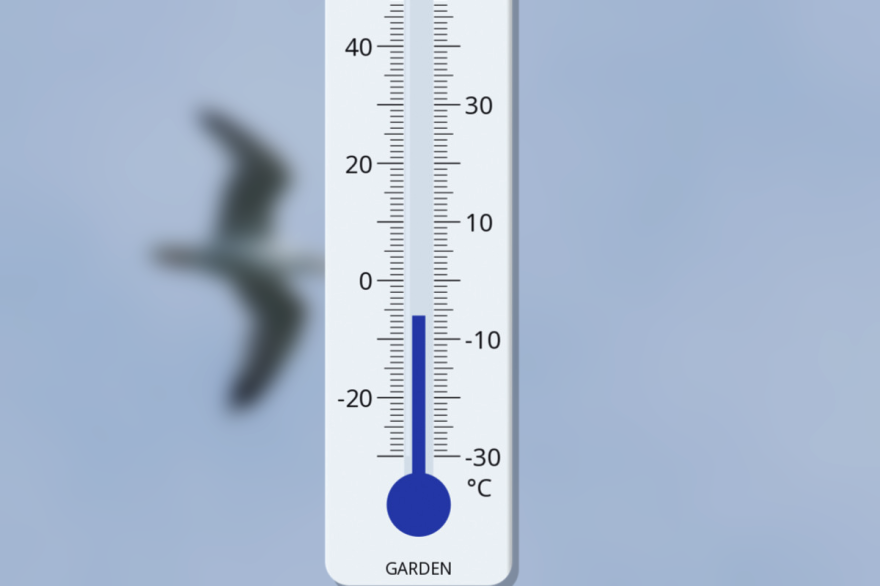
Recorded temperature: -6 °C
